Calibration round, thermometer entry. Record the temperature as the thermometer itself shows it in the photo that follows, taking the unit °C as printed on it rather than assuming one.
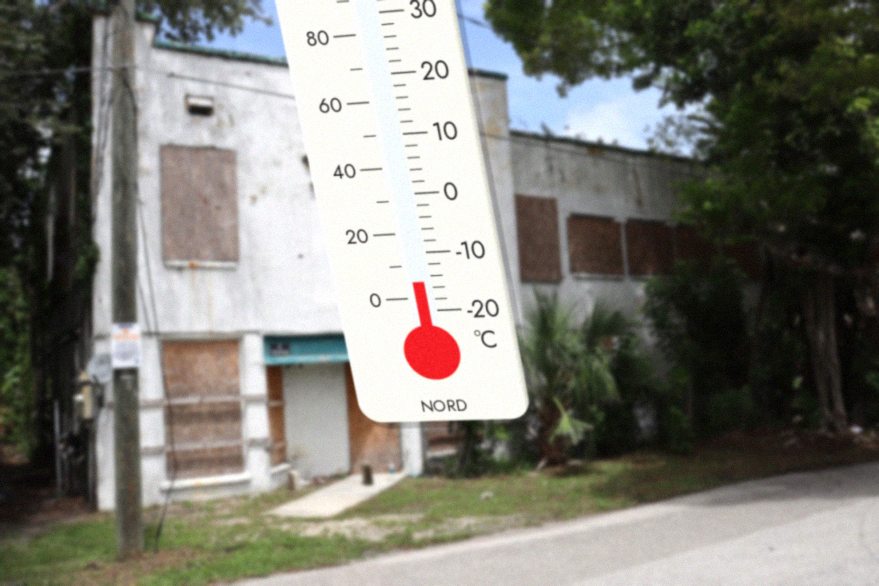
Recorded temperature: -15 °C
